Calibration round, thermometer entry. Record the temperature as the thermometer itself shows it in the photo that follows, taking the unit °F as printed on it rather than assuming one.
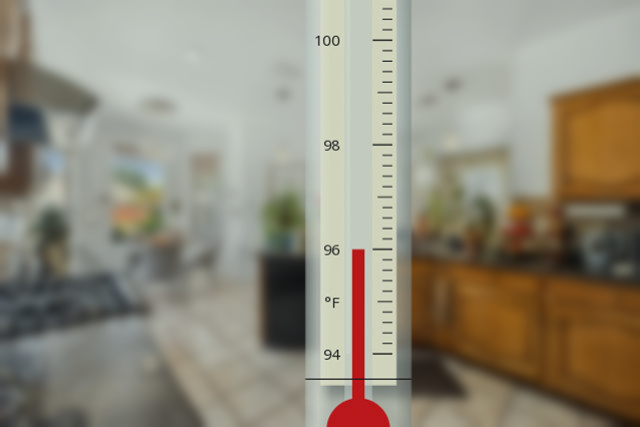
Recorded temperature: 96 °F
